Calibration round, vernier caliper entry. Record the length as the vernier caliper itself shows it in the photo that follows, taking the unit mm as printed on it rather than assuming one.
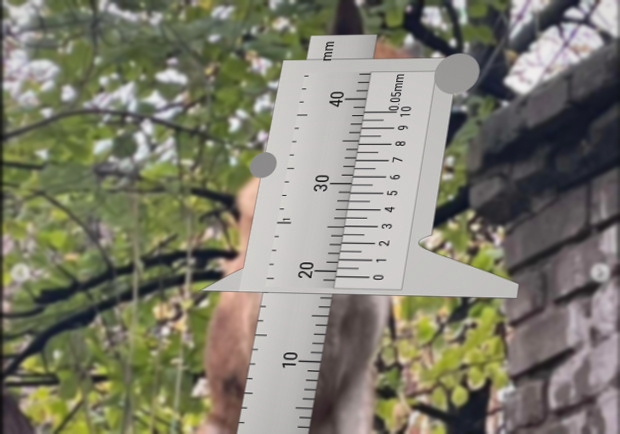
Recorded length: 19.4 mm
